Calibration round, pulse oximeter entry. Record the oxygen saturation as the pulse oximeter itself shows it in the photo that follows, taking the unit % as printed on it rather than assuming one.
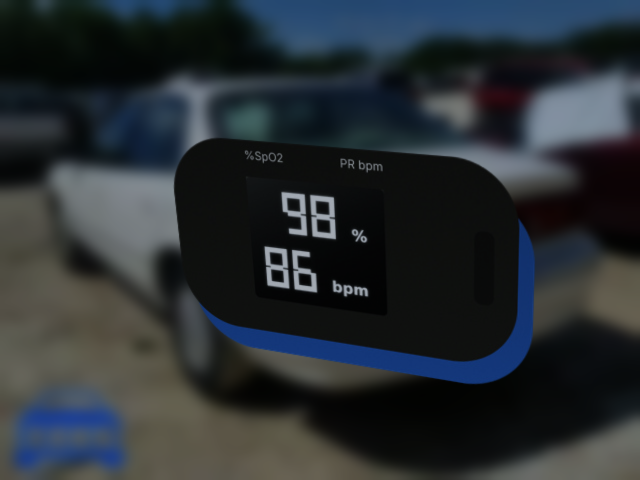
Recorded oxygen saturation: 98 %
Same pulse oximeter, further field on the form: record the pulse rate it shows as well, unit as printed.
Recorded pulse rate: 86 bpm
